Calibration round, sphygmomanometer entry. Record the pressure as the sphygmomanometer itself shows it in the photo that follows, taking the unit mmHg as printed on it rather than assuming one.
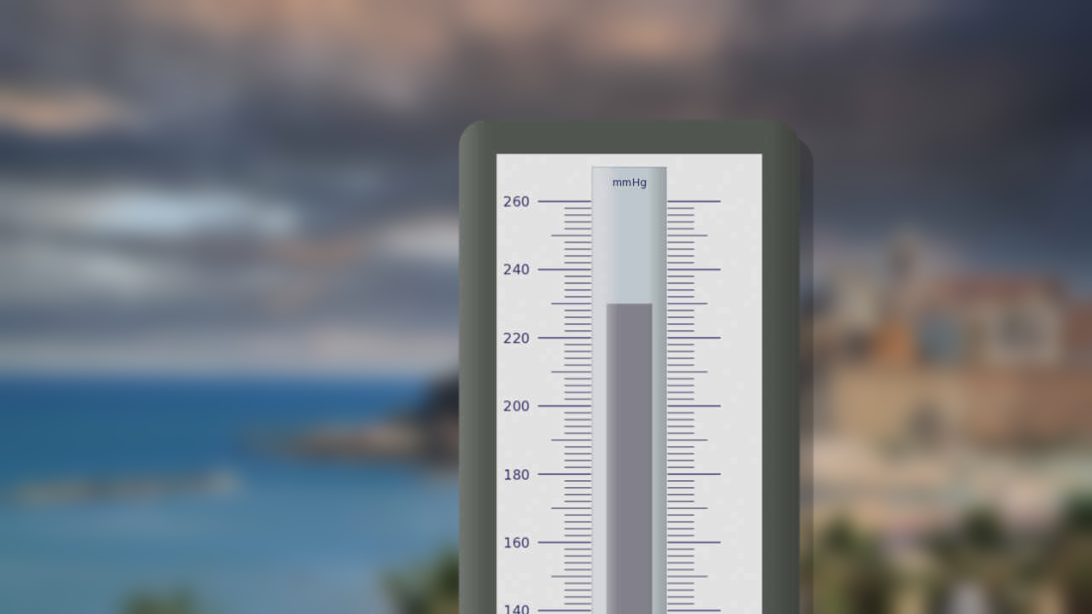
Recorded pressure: 230 mmHg
